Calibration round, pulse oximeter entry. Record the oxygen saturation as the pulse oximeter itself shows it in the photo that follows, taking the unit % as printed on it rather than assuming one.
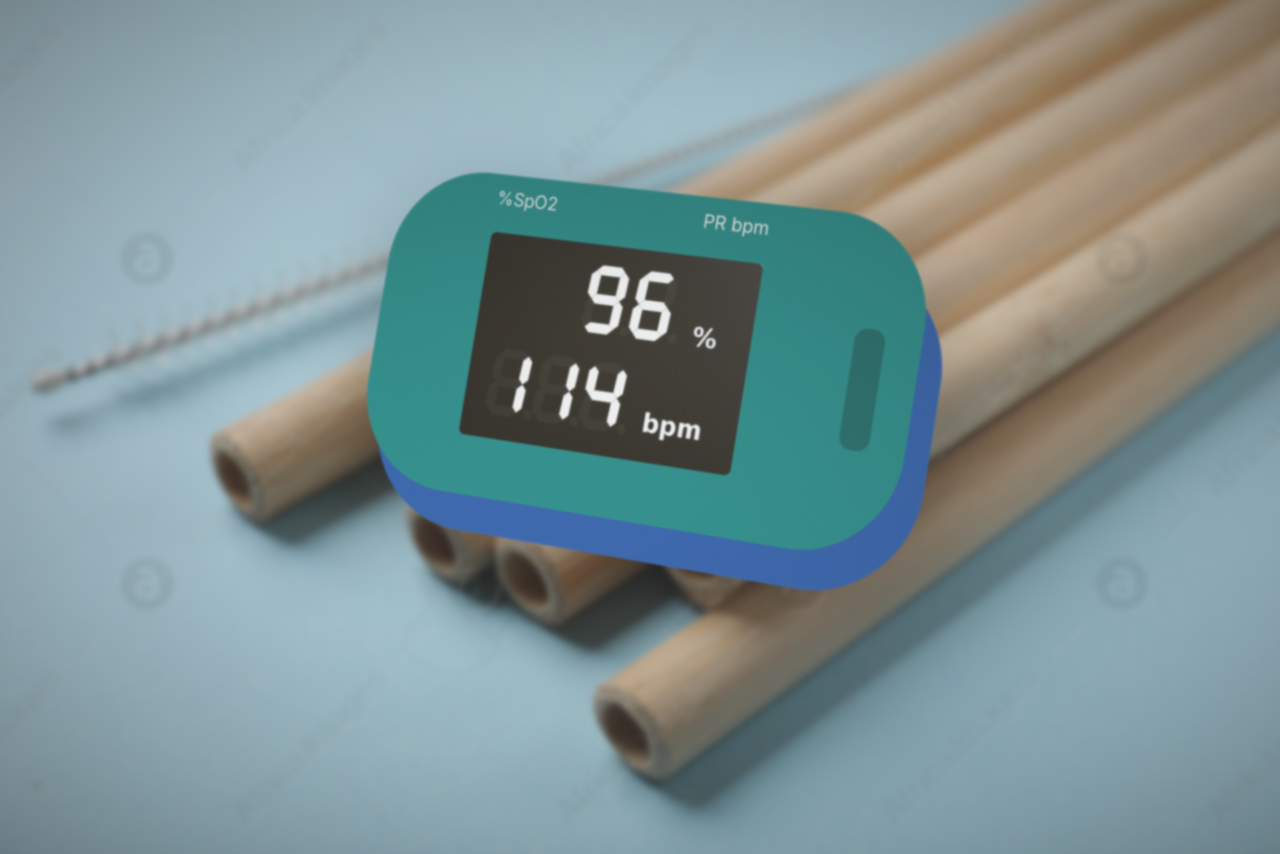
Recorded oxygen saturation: 96 %
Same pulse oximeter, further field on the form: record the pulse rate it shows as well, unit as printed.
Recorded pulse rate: 114 bpm
